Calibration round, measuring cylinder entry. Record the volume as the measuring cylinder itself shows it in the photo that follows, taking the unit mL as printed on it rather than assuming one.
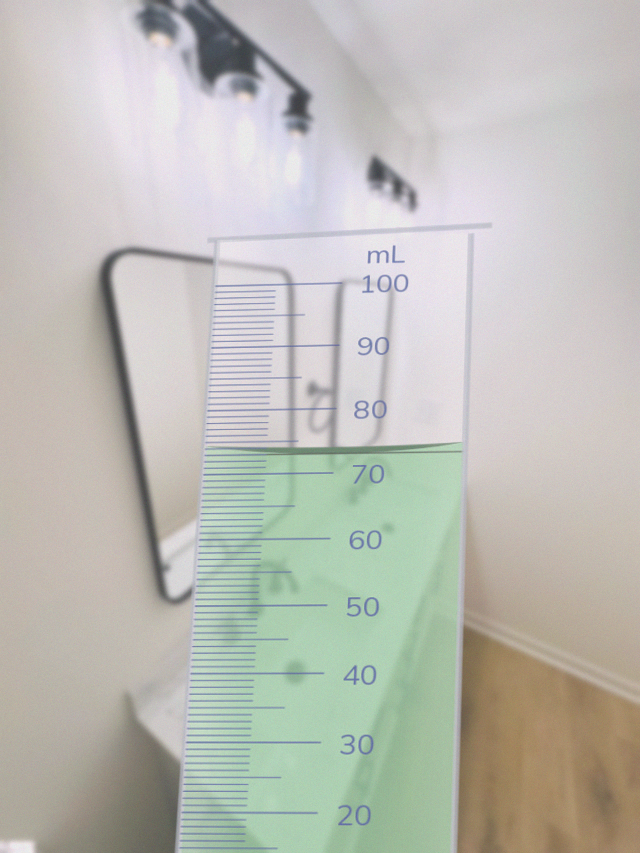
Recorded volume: 73 mL
